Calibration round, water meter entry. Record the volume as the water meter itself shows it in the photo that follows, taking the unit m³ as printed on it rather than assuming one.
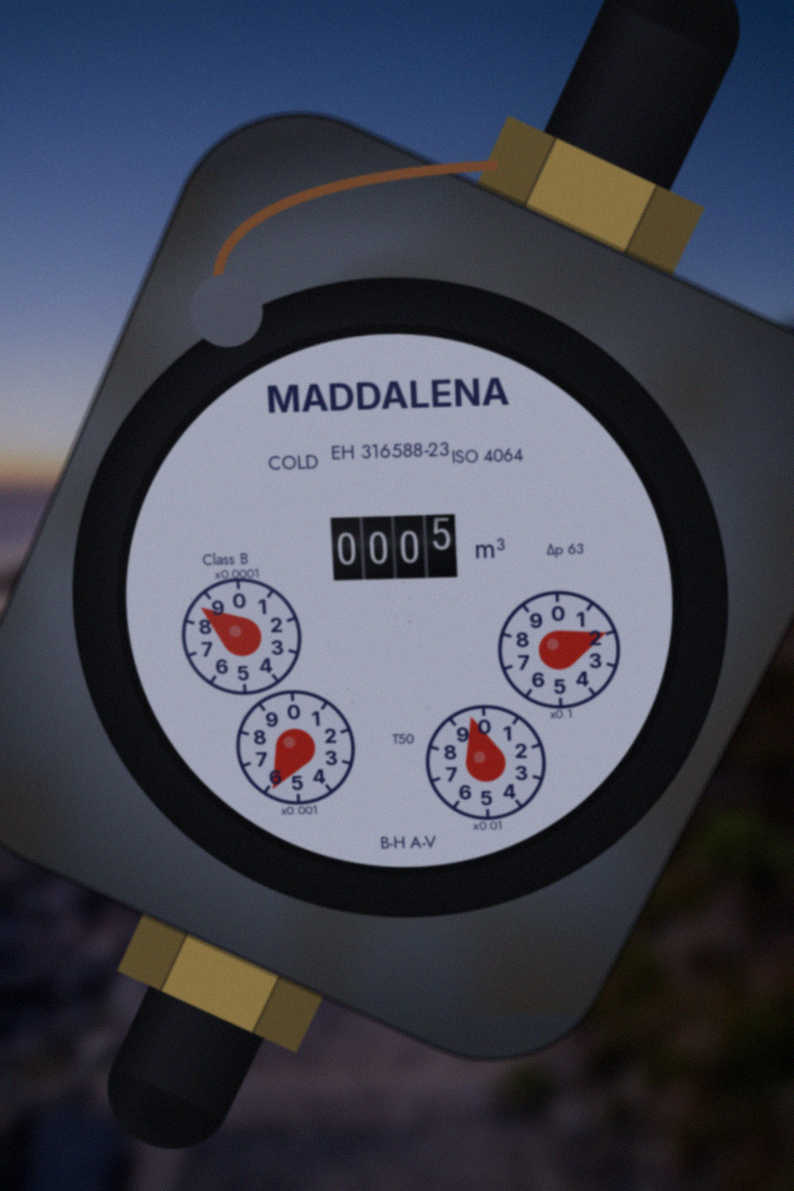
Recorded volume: 5.1958 m³
